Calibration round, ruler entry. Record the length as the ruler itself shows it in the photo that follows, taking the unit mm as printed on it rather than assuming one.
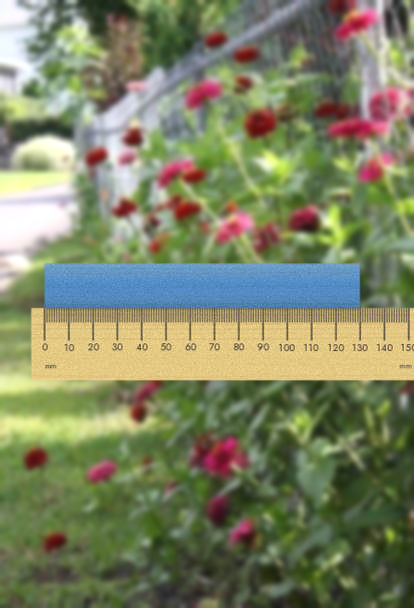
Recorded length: 130 mm
